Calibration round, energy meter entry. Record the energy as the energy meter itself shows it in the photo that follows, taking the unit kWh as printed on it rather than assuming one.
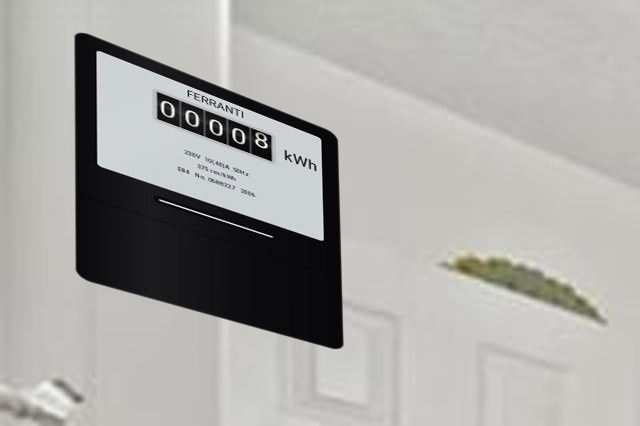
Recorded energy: 8 kWh
